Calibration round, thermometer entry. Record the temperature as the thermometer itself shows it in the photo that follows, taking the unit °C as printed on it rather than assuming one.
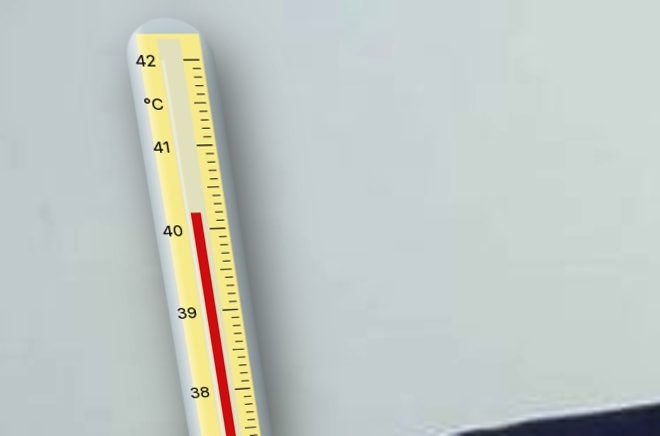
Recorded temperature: 40.2 °C
